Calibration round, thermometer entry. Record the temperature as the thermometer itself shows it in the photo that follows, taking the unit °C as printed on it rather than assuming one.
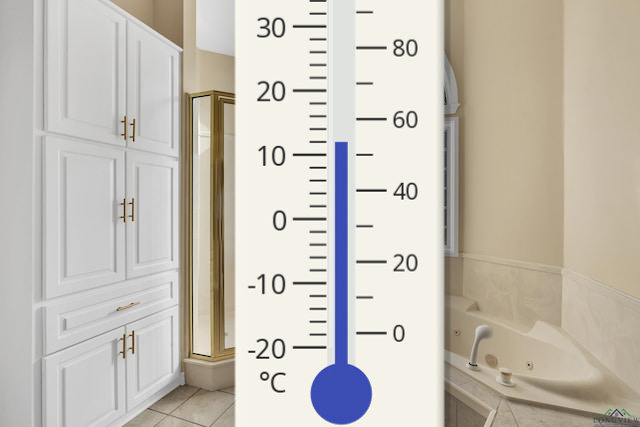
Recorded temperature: 12 °C
